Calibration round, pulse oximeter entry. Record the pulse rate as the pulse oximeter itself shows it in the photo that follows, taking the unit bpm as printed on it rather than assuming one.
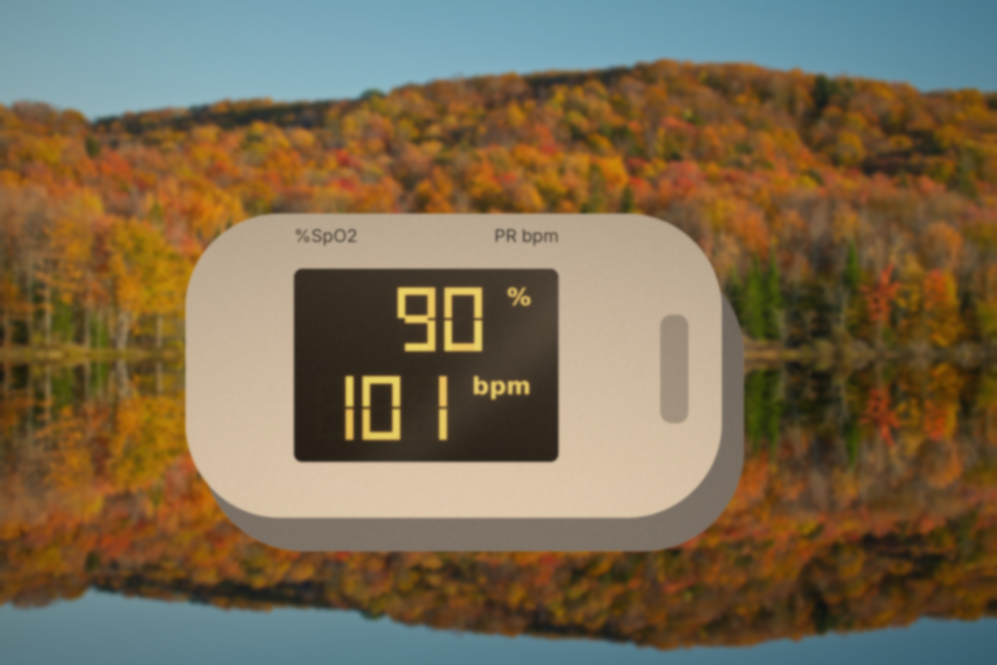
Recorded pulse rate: 101 bpm
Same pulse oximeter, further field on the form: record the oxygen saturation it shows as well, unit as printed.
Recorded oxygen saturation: 90 %
